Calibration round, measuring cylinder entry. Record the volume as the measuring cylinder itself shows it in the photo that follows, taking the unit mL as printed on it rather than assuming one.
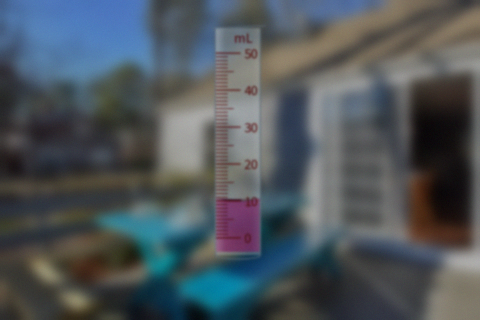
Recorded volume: 10 mL
